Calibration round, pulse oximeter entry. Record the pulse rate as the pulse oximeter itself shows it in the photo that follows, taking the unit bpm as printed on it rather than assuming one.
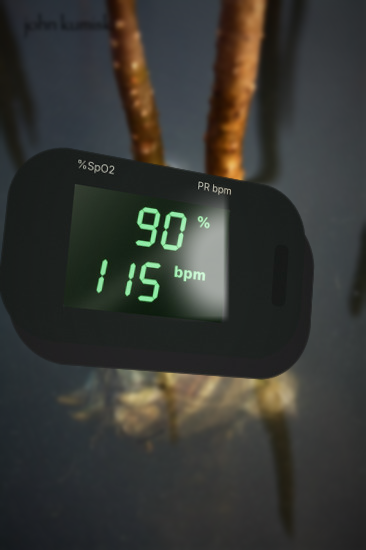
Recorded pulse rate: 115 bpm
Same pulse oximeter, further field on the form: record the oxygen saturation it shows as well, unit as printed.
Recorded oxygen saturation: 90 %
